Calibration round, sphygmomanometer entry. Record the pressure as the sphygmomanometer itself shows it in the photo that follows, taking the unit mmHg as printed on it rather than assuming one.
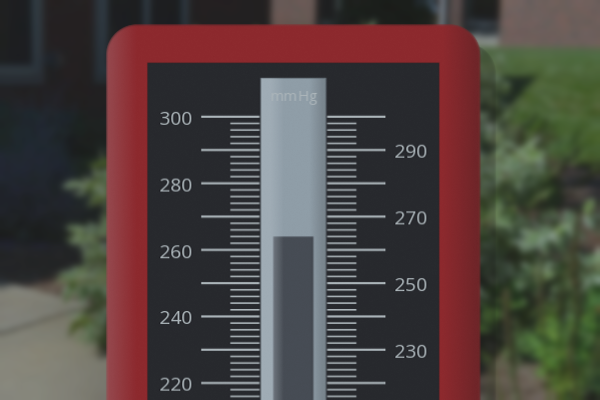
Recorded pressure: 264 mmHg
